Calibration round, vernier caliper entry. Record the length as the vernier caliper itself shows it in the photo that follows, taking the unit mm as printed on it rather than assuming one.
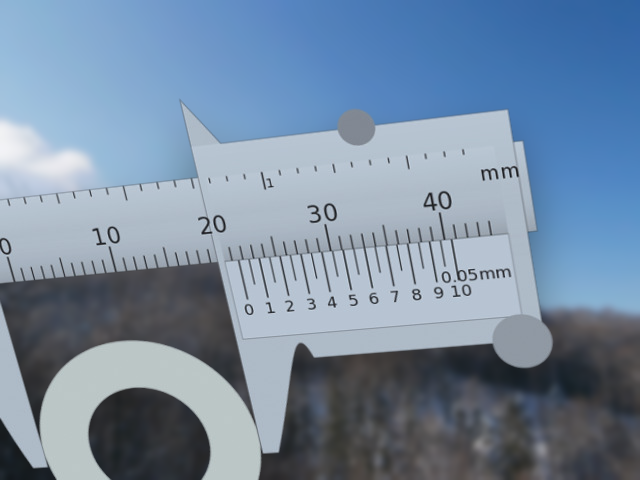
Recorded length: 21.6 mm
